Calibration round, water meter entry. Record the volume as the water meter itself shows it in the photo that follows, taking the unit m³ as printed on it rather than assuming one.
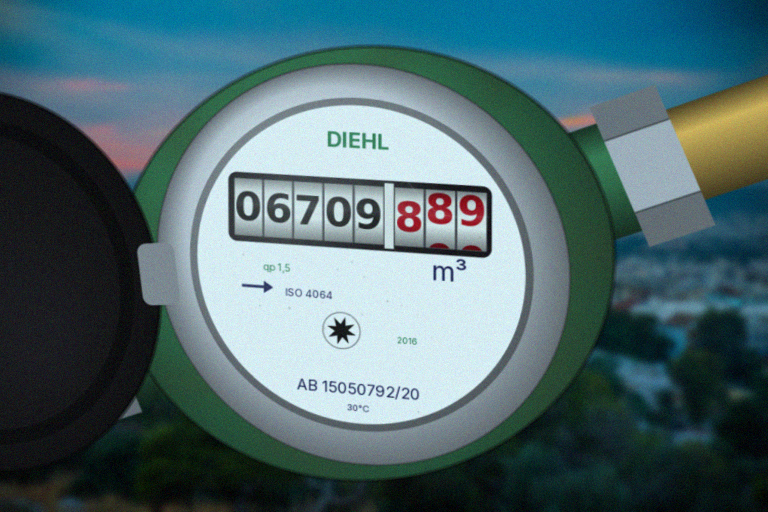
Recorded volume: 6709.889 m³
